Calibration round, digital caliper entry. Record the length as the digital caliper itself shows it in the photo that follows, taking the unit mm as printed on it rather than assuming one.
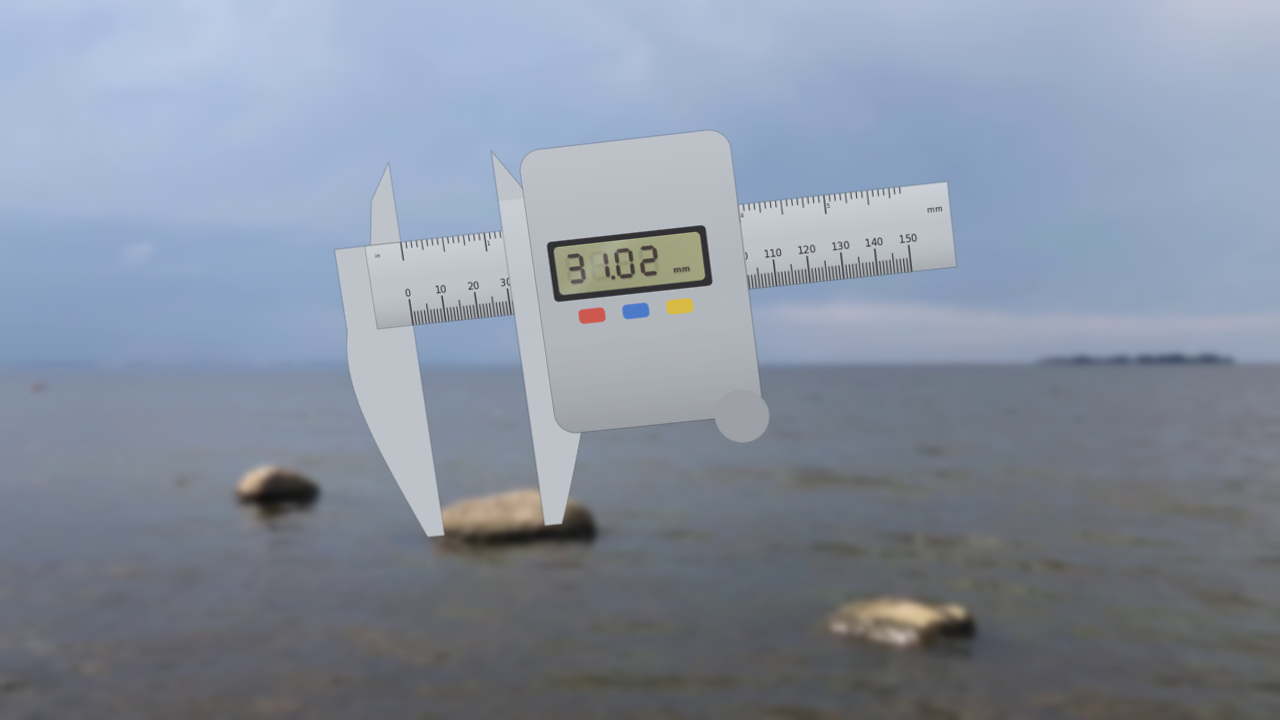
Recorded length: 31.02 mm
